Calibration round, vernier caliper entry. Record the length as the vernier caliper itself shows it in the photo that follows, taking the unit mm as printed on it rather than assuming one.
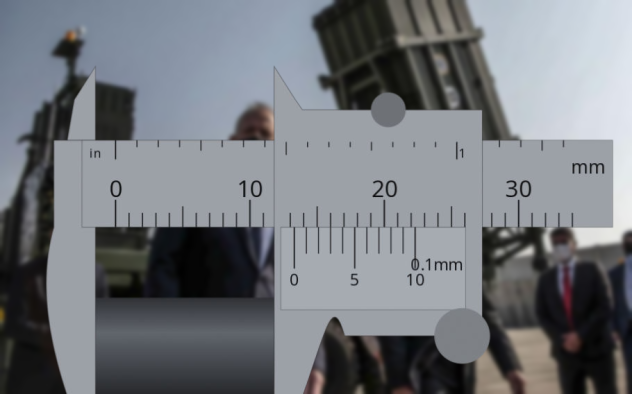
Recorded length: 13.3 mm
